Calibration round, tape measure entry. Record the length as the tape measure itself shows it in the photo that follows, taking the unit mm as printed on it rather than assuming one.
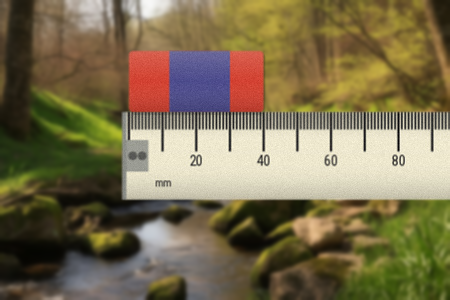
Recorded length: 40 mm
